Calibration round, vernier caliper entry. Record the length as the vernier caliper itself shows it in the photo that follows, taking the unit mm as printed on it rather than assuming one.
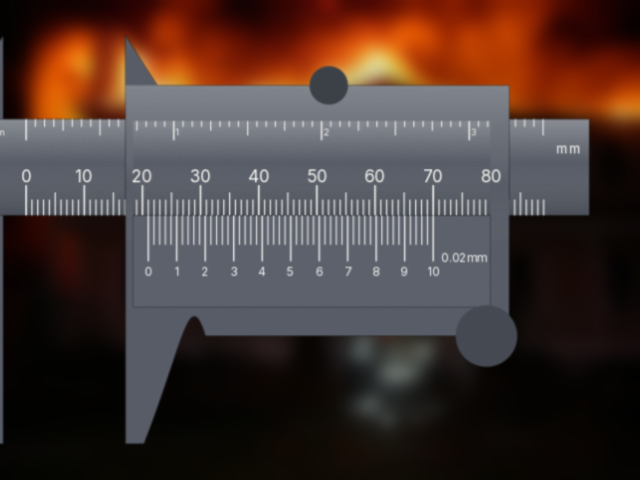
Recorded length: 21.0 mm
